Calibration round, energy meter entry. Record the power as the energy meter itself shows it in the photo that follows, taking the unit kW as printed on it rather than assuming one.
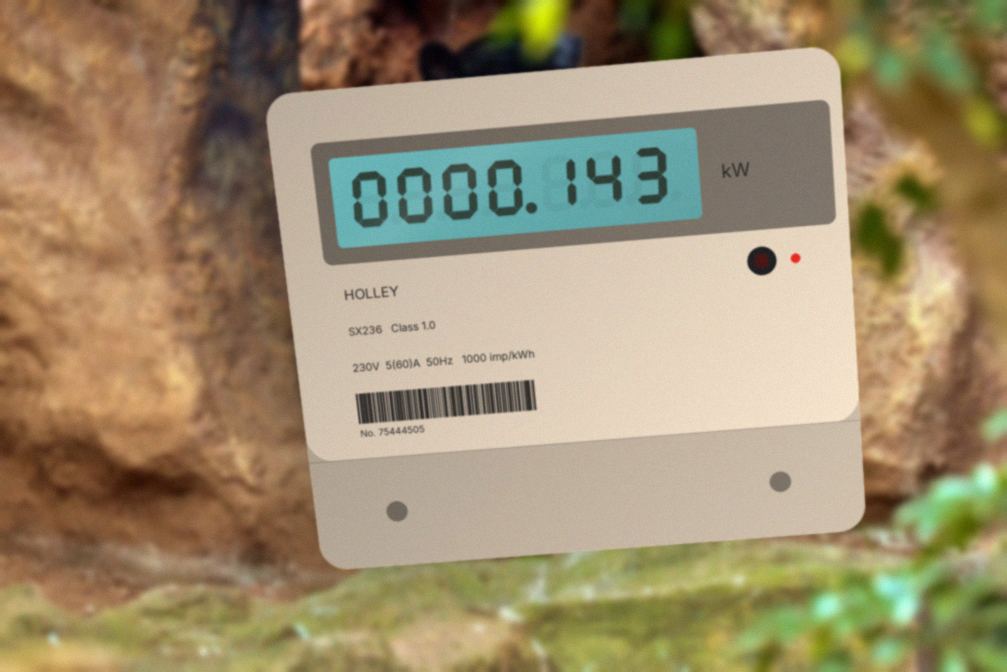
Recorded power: 0.143 kW
